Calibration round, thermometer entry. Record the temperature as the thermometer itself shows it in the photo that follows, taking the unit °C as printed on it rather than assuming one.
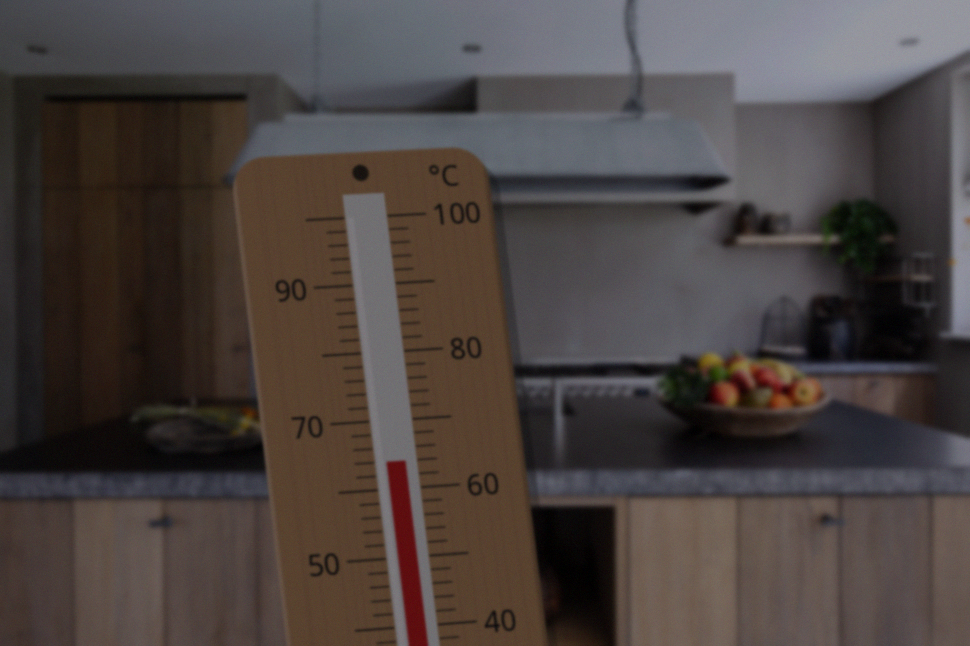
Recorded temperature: 64 °C
